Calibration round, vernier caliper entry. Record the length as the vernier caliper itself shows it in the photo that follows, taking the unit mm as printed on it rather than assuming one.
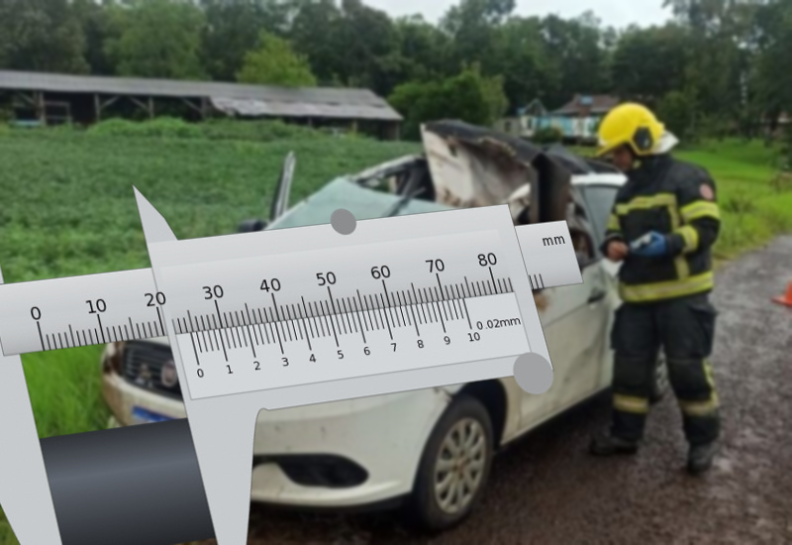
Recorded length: 24.6 mm
